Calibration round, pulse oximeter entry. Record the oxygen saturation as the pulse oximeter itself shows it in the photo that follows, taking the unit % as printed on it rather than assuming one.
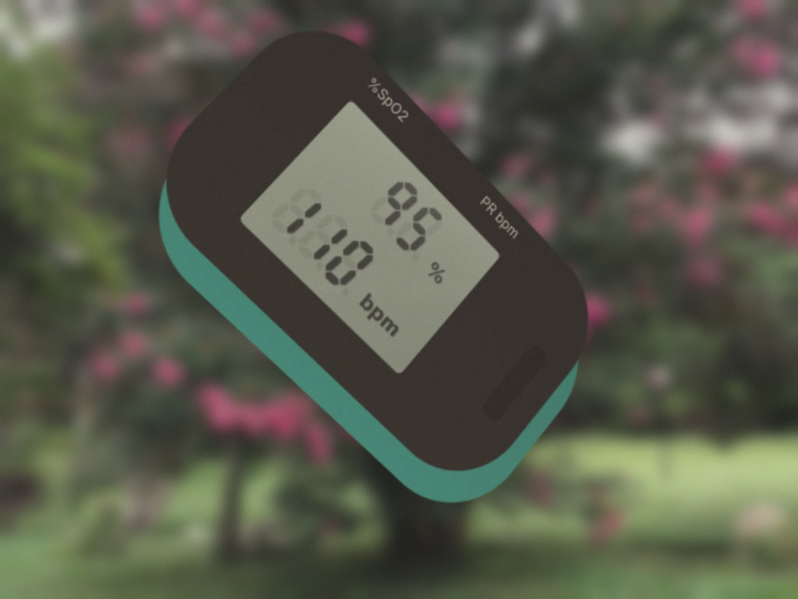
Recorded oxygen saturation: 95 %
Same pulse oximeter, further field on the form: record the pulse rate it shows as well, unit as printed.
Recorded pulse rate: 110 bpm
